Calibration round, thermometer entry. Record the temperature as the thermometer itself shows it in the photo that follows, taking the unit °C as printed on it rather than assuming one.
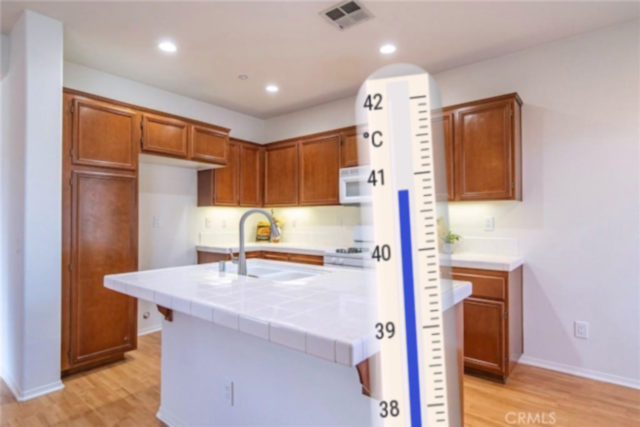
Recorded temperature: 40.8 °C
